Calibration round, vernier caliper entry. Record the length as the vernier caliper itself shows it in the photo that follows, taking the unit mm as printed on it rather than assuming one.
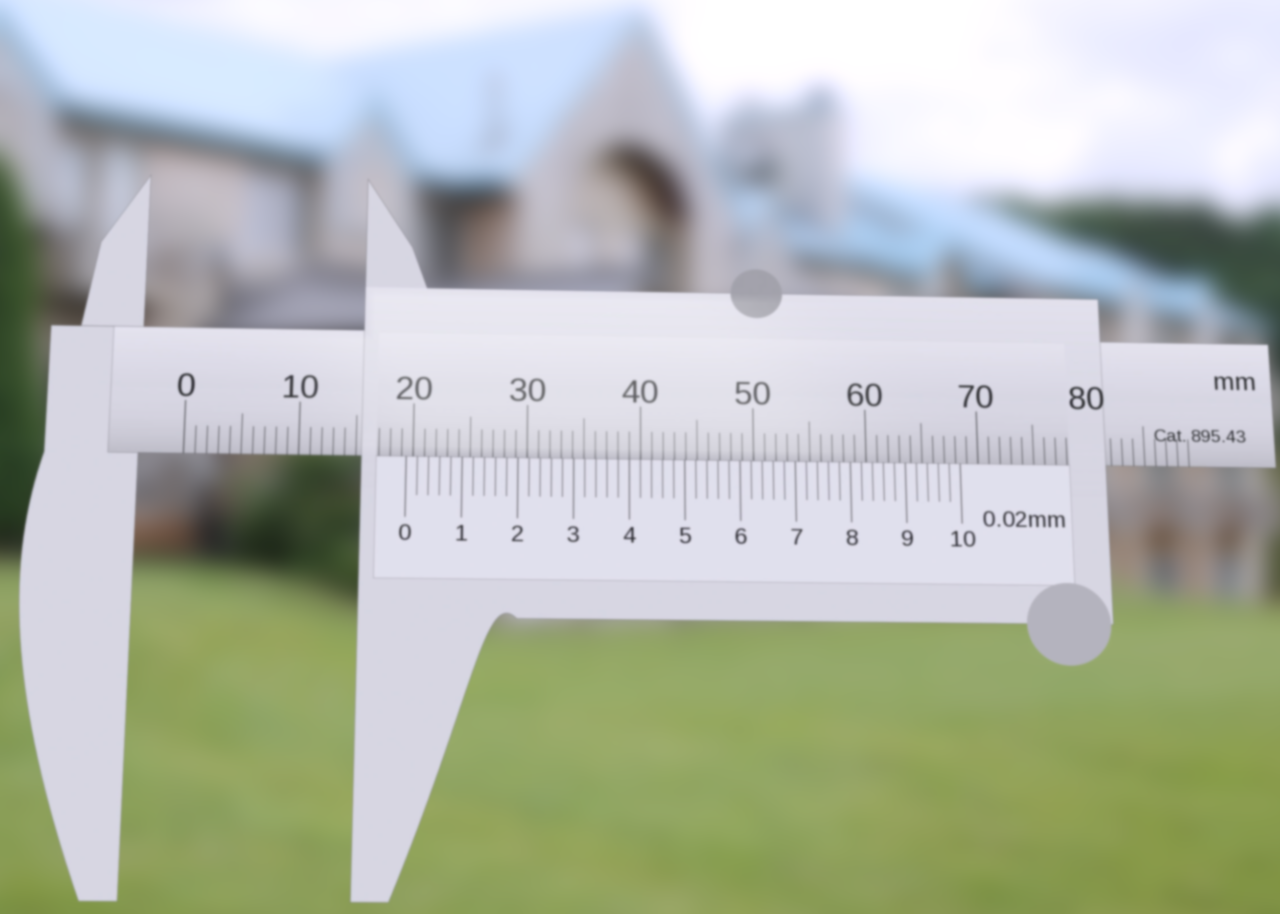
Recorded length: 19.4 mm
